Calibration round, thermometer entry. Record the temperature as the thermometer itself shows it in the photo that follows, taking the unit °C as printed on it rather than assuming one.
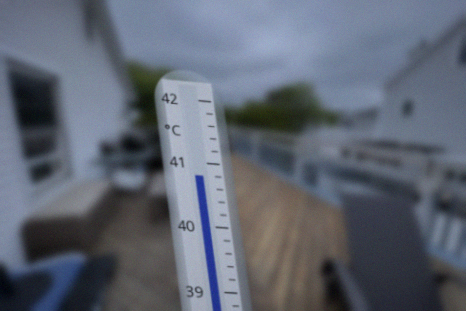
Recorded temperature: 40.8 °C
